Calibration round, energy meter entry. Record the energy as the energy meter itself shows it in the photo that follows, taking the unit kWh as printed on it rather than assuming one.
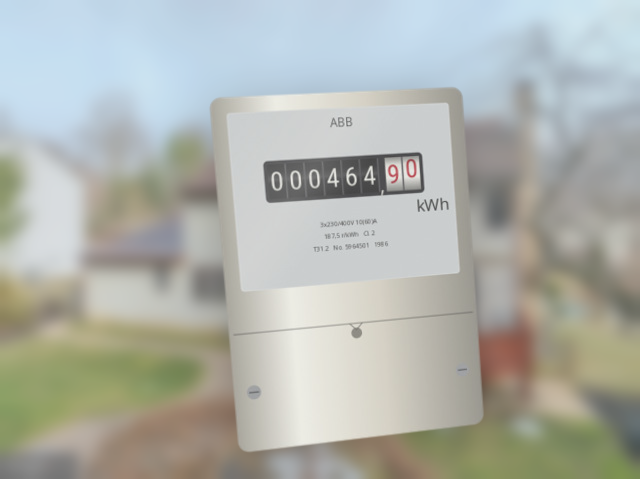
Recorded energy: 464.90 kWh
